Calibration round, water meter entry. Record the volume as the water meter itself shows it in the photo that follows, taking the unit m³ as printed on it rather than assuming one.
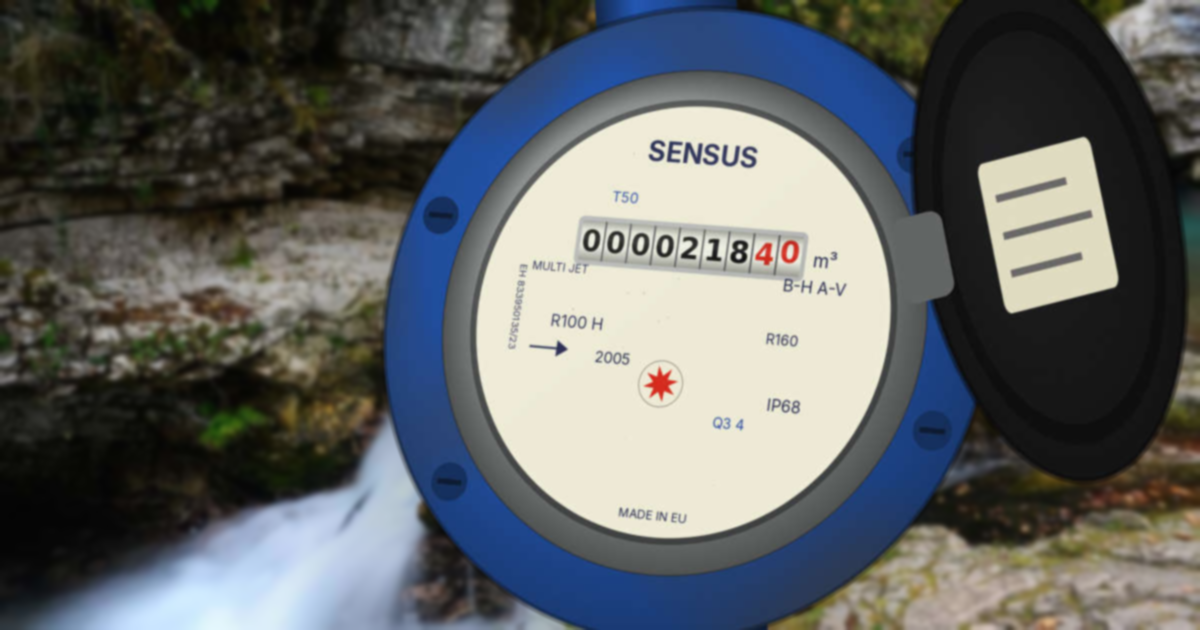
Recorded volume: 218.40 m³
